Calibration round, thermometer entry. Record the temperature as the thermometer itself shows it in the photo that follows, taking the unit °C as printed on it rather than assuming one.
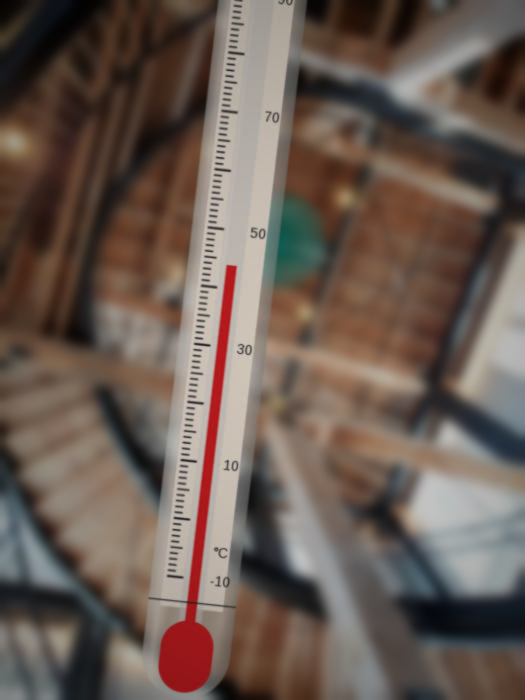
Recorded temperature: 44 °C
